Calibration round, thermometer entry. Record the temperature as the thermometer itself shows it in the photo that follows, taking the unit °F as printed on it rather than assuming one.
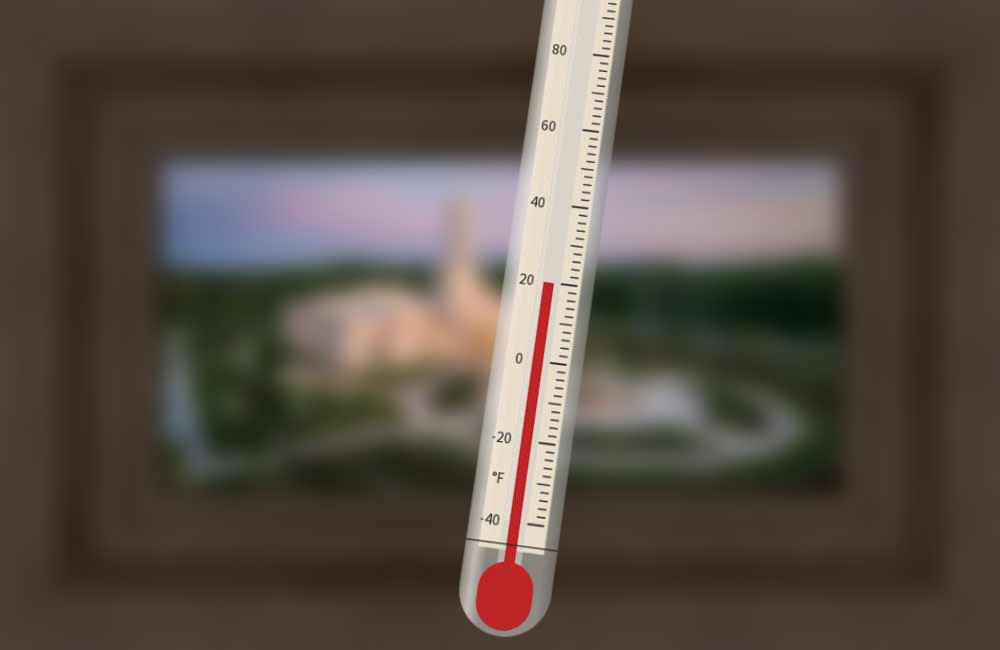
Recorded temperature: 20 °F
